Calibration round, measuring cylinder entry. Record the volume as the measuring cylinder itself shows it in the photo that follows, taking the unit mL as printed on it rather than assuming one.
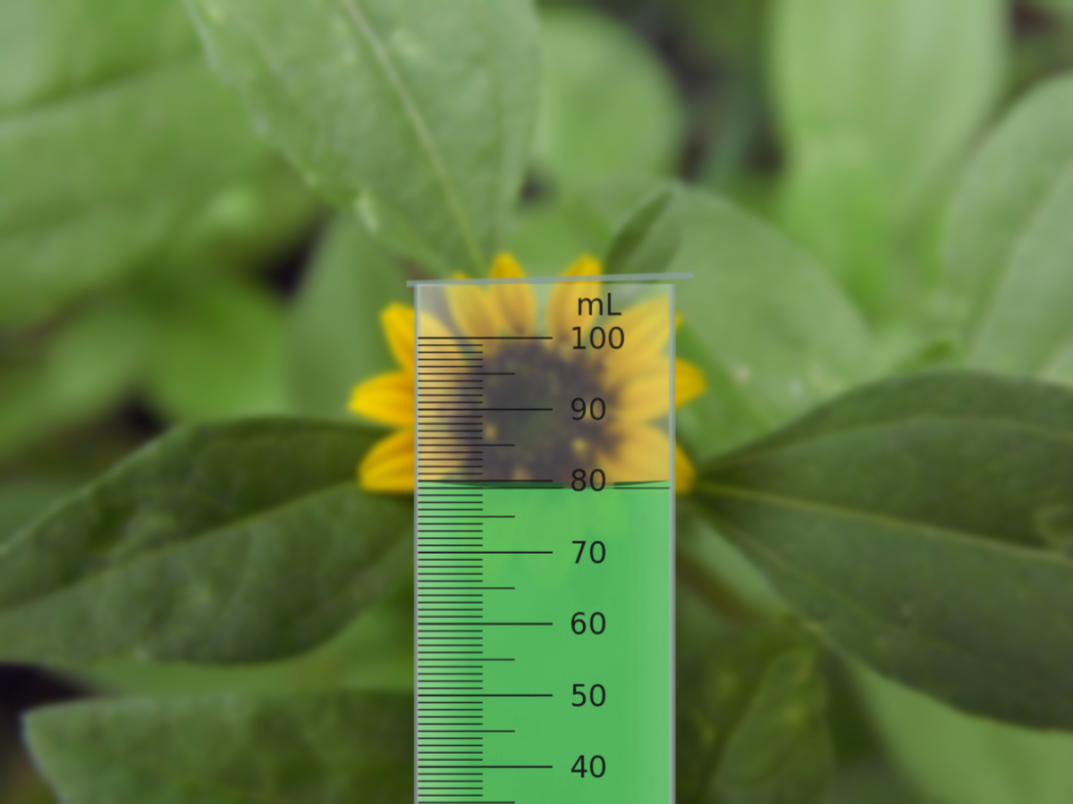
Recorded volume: 79 mL
